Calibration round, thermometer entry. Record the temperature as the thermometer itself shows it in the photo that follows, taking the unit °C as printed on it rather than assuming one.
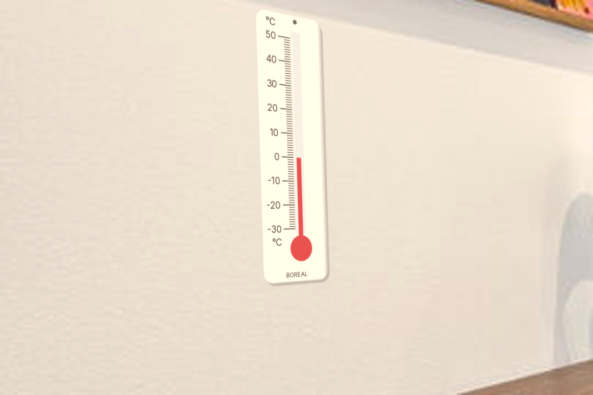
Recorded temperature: 0 °C
